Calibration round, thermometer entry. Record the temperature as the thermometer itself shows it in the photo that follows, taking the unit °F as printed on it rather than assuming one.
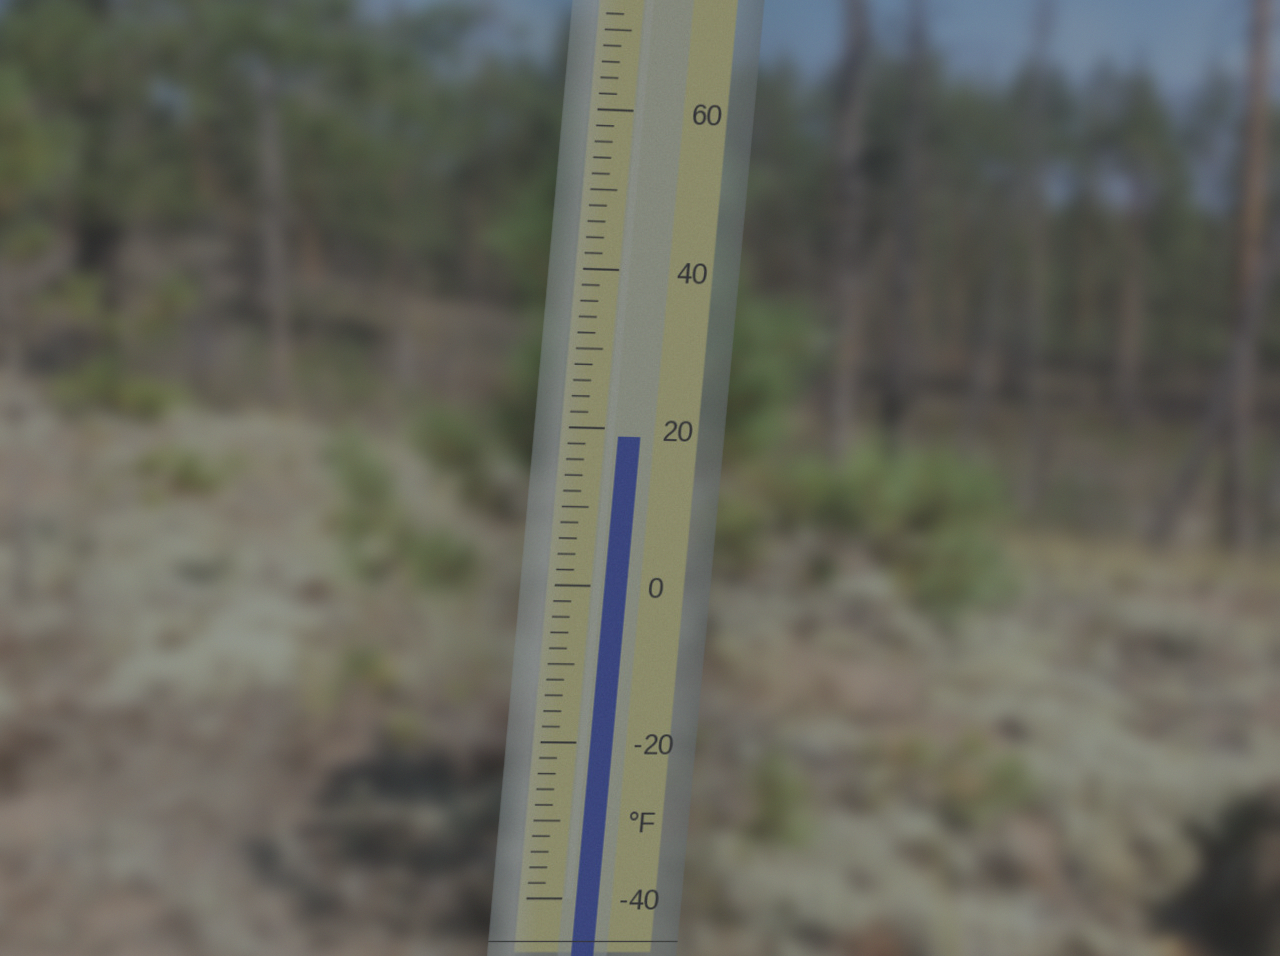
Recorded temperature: 19 °F
